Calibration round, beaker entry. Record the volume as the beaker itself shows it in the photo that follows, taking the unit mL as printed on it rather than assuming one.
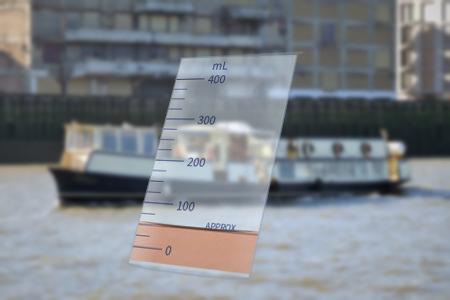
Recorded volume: 50 mL
